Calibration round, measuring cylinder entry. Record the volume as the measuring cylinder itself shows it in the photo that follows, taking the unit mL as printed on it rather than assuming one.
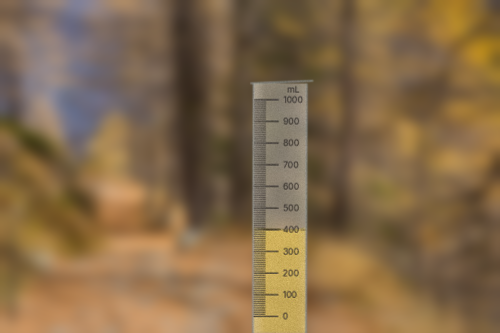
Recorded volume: 400 mL
